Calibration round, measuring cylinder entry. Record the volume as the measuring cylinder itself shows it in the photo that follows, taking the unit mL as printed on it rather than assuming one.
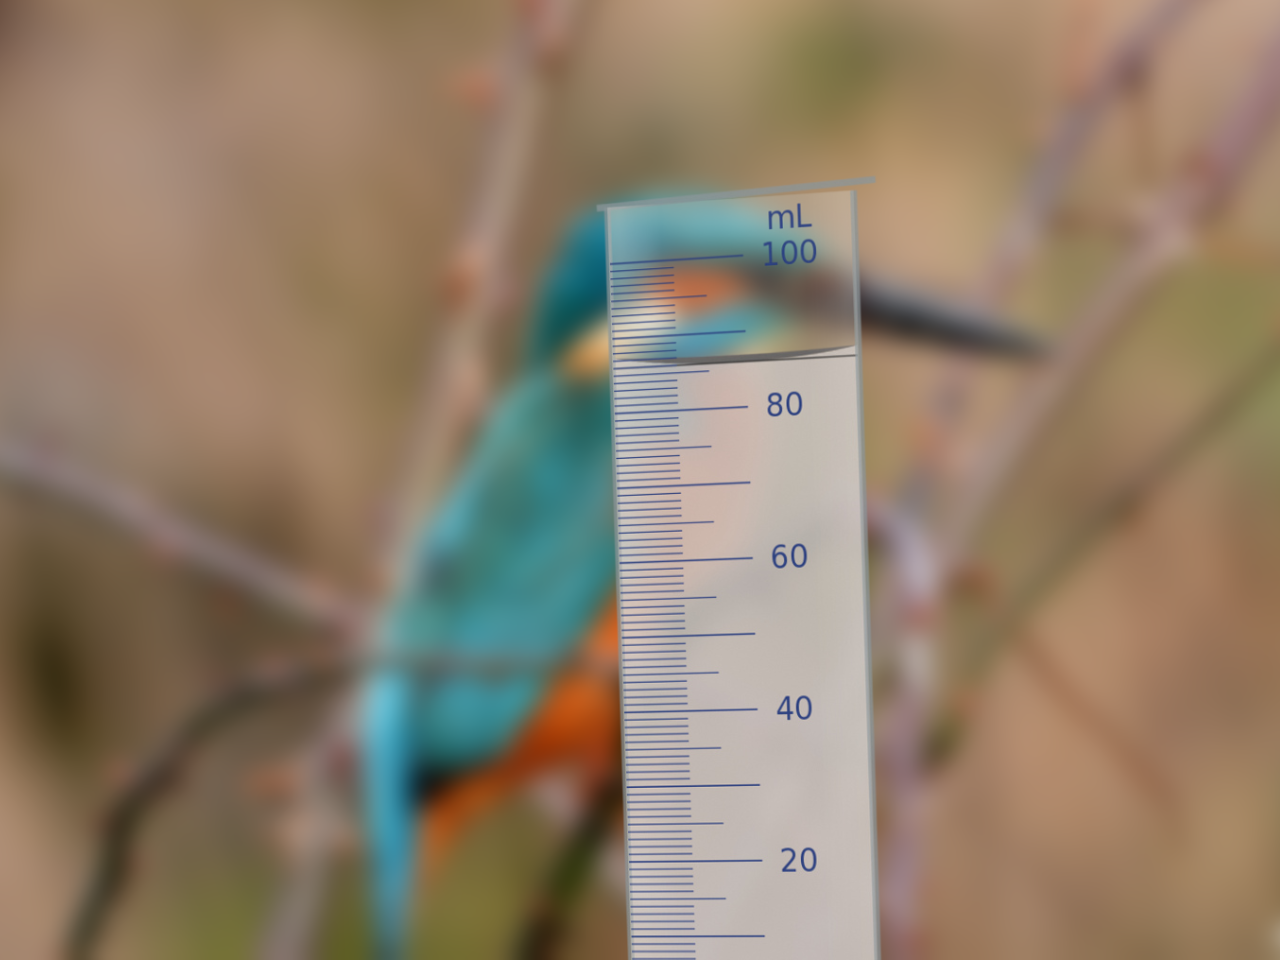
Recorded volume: 86 mL
